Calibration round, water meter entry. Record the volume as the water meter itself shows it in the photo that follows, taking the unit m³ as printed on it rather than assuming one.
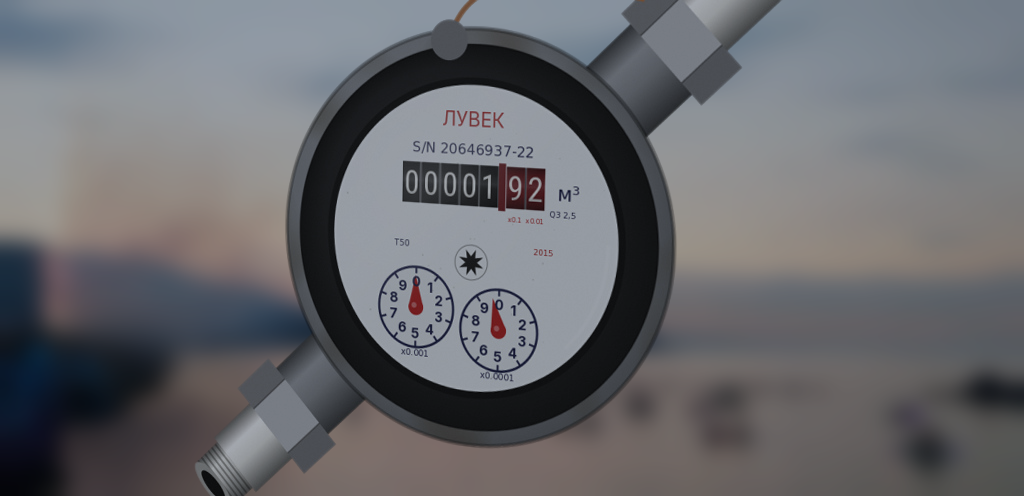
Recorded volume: 1.9199 m³
